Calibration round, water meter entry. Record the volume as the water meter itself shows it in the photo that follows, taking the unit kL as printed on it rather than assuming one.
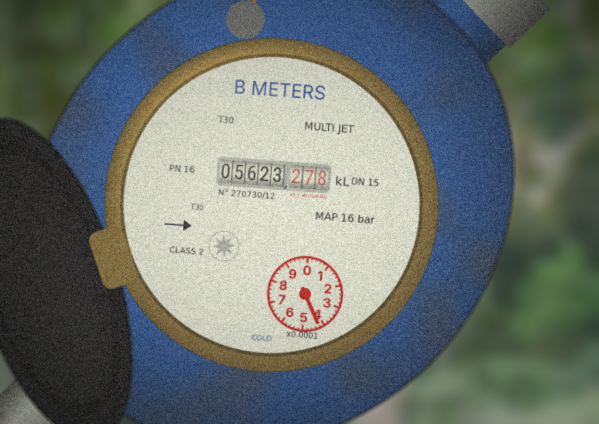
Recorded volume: 5623.2784 kL
